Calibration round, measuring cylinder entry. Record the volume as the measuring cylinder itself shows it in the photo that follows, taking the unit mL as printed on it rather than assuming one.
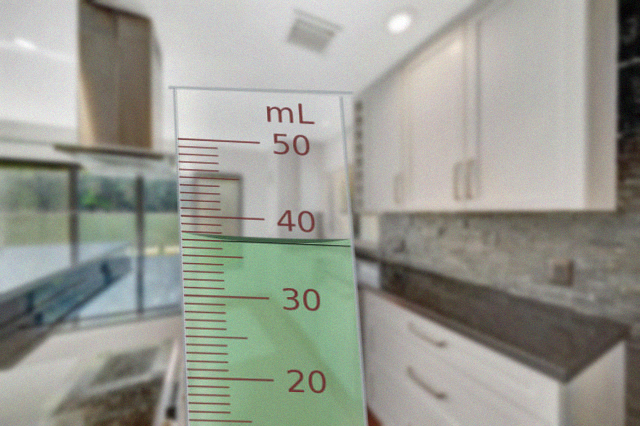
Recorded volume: 37 mL
